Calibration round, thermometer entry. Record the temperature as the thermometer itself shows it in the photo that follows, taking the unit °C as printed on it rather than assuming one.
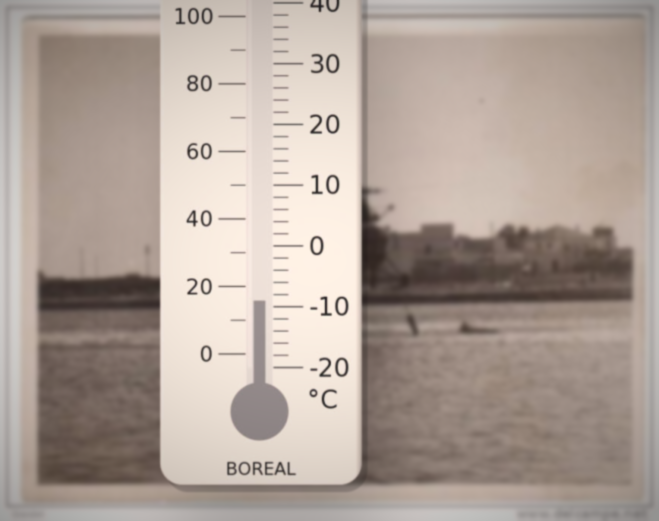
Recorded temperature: -9 °C
